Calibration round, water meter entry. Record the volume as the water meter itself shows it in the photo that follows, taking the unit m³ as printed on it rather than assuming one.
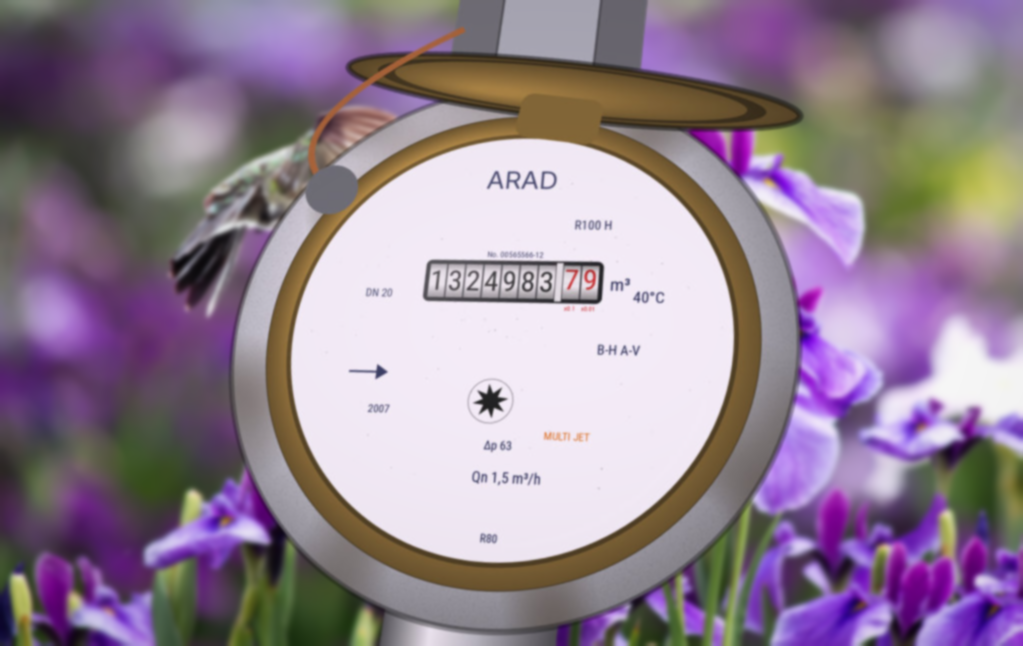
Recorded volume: 1324983.79 m³
